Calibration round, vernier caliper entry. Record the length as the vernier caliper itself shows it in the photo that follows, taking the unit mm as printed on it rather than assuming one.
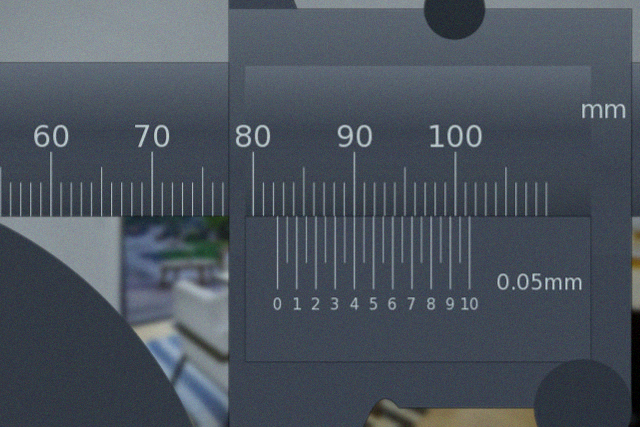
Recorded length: 82.4 mm
